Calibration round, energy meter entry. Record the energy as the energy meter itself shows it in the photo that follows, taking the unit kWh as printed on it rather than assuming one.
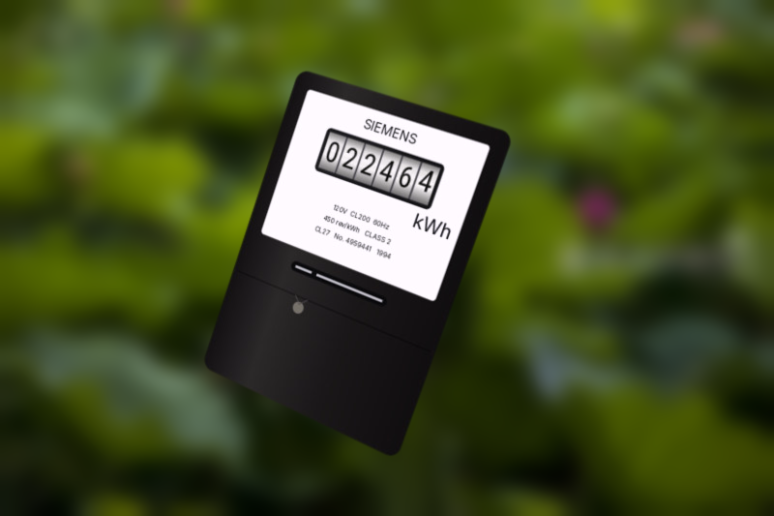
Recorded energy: 22464 kWh
